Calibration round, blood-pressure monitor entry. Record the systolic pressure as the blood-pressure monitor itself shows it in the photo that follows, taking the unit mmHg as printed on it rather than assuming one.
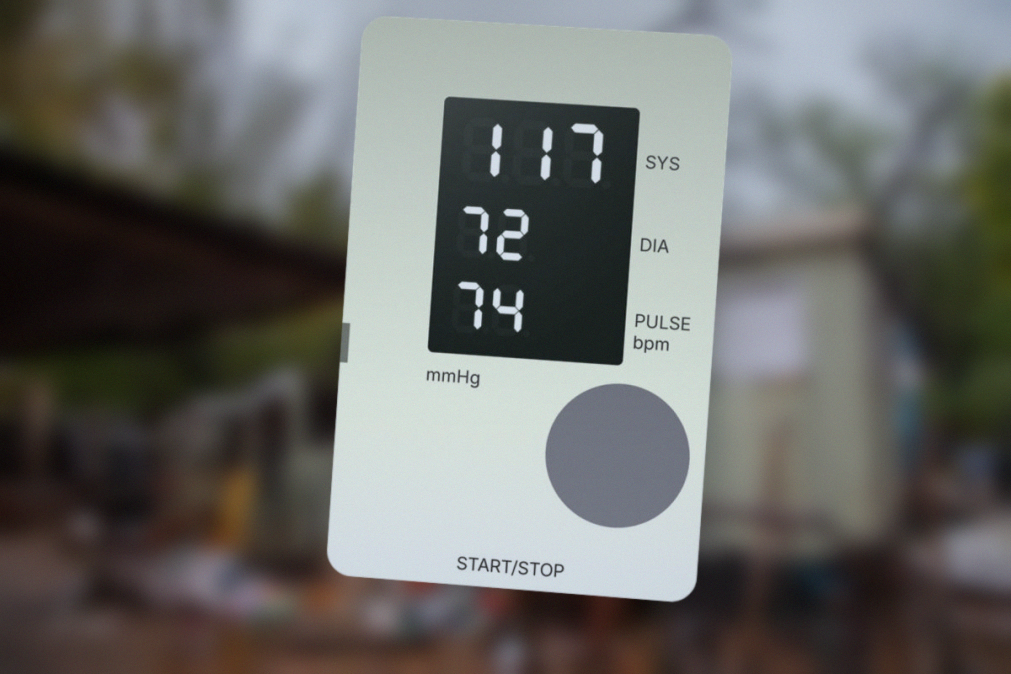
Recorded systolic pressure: 117 mmHg
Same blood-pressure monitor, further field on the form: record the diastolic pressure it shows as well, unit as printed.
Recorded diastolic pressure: 72 mmHg
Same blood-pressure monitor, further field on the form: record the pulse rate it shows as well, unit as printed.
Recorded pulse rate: 74 bpm
